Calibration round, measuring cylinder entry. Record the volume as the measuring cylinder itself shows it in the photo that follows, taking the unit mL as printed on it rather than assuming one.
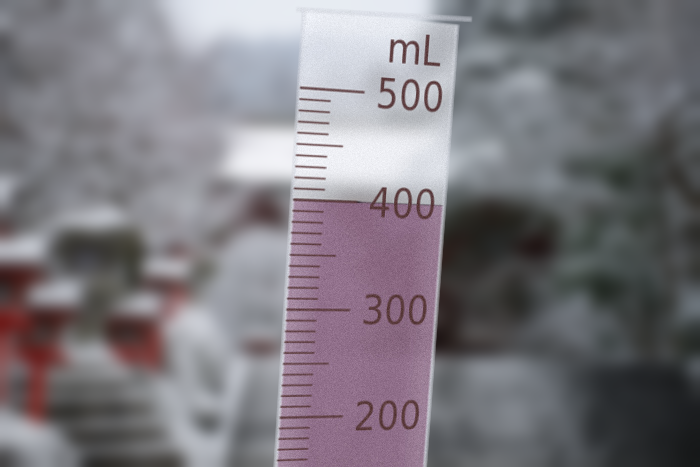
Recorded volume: 400 mL
